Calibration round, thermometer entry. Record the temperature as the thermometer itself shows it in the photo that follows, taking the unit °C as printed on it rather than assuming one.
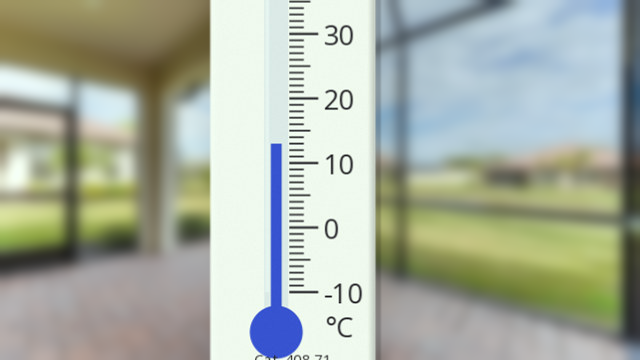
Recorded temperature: 13 °C
